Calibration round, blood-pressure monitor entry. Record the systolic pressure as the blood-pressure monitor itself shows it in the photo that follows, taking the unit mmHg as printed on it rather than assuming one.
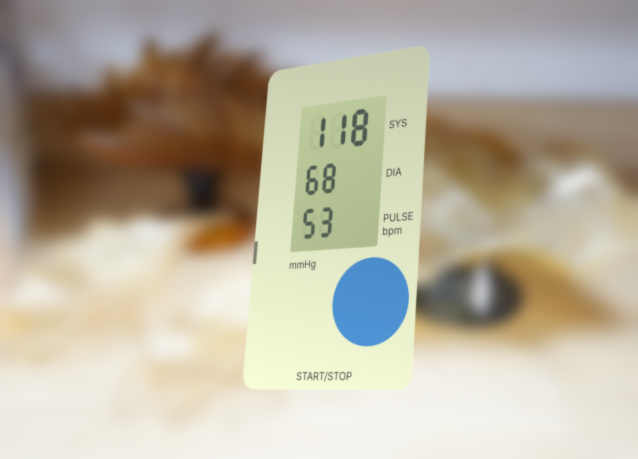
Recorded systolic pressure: 118 mmHg
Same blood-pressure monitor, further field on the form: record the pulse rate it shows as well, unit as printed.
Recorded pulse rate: 53 bpm
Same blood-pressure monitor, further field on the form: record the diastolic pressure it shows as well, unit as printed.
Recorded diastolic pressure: 68 mmHg
